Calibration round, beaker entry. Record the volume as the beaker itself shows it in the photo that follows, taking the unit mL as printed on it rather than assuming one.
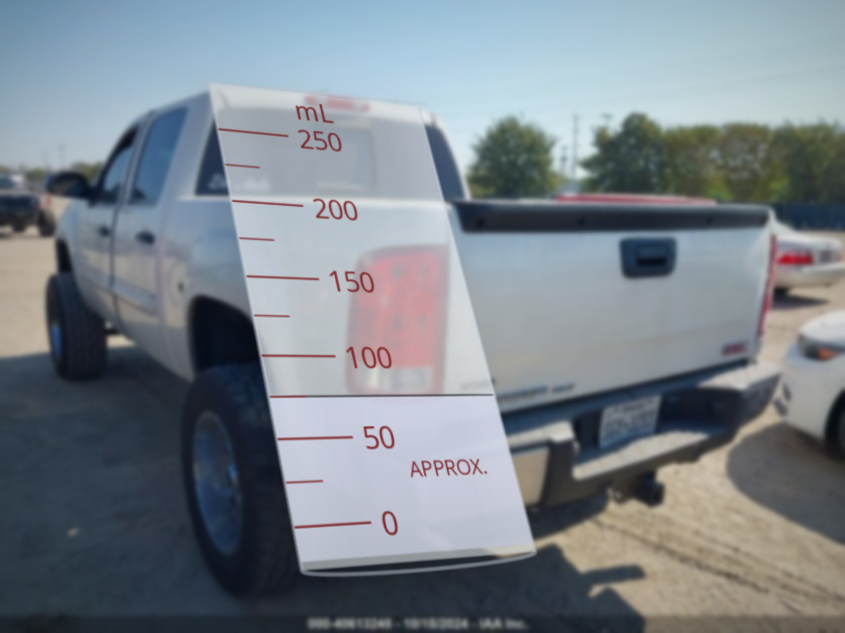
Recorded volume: 75 mL
